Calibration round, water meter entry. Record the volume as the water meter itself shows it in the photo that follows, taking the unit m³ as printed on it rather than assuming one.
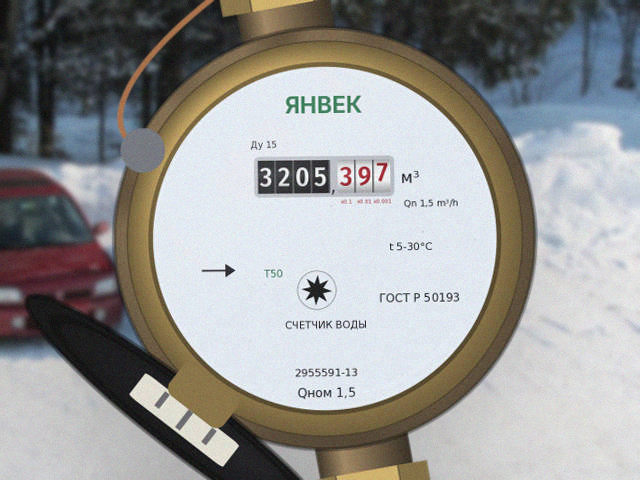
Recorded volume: 3205.397 m³
